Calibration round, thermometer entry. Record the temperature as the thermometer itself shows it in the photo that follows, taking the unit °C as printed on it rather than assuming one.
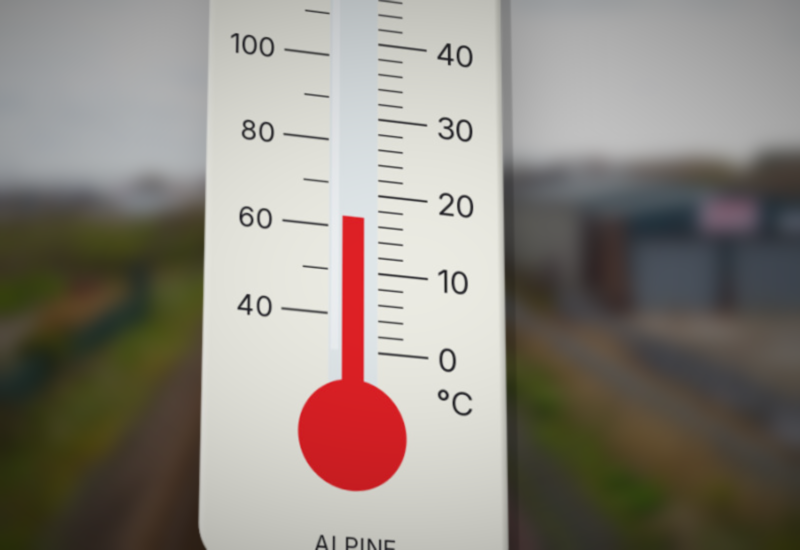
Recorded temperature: 17 °C
